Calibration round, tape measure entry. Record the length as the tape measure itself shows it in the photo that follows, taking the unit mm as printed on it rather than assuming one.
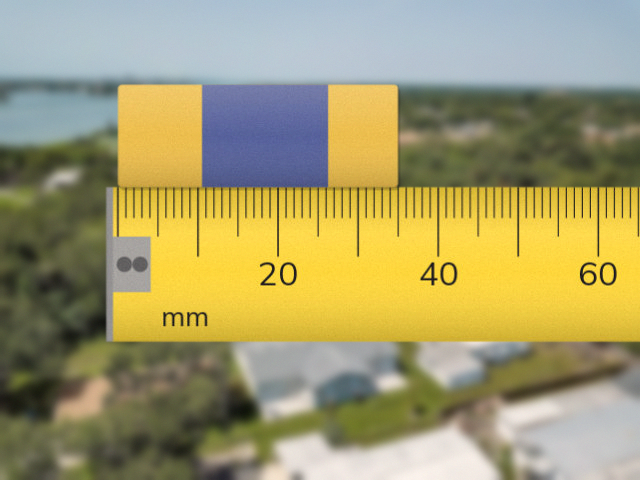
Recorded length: 35 mm
